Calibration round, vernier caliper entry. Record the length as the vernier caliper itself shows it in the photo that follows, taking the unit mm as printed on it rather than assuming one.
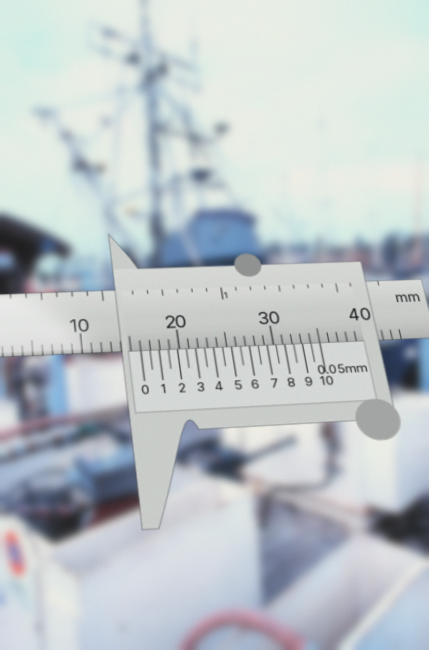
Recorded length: 16.0 mm
